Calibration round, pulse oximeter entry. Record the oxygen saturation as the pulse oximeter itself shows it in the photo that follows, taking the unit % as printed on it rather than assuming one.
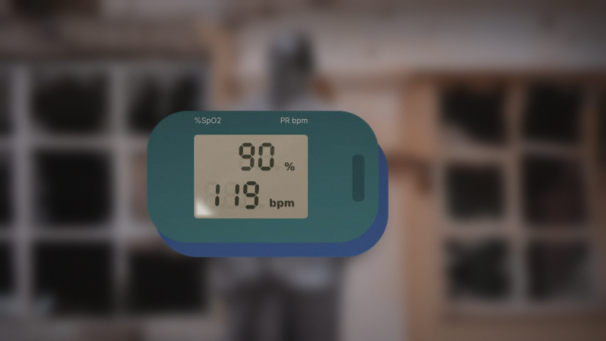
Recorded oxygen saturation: 90 %
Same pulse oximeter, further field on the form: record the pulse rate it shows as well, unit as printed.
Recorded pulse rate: 119 bpm
